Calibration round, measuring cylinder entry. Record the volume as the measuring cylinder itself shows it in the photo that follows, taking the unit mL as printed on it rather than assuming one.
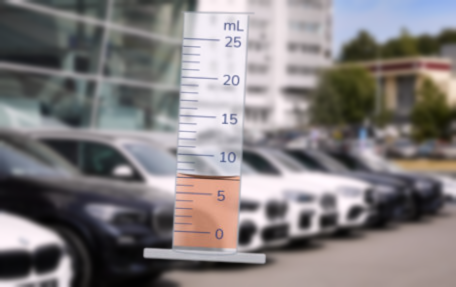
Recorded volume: 7 mL
